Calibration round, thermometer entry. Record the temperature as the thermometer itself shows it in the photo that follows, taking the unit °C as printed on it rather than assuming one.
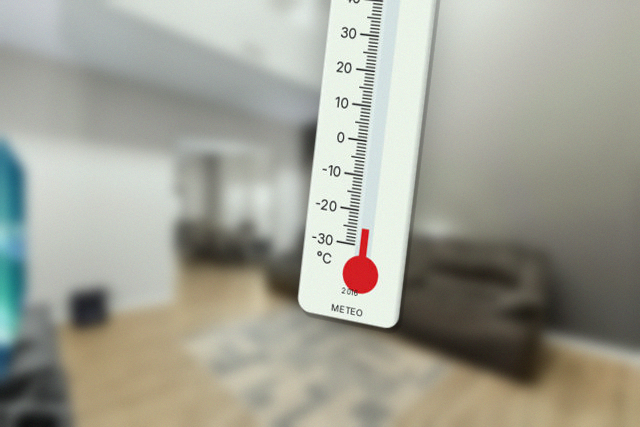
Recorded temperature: -25 °C
